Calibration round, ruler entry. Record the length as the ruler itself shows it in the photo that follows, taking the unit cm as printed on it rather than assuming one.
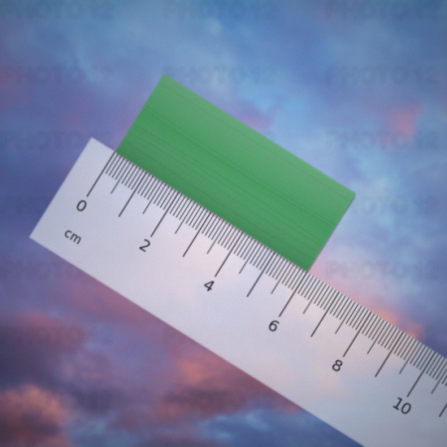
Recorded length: 6 cm
